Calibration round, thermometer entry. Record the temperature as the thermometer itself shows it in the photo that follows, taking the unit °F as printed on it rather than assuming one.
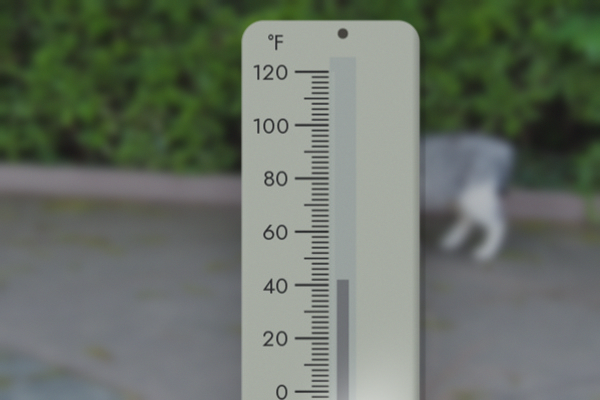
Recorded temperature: 42 °F
